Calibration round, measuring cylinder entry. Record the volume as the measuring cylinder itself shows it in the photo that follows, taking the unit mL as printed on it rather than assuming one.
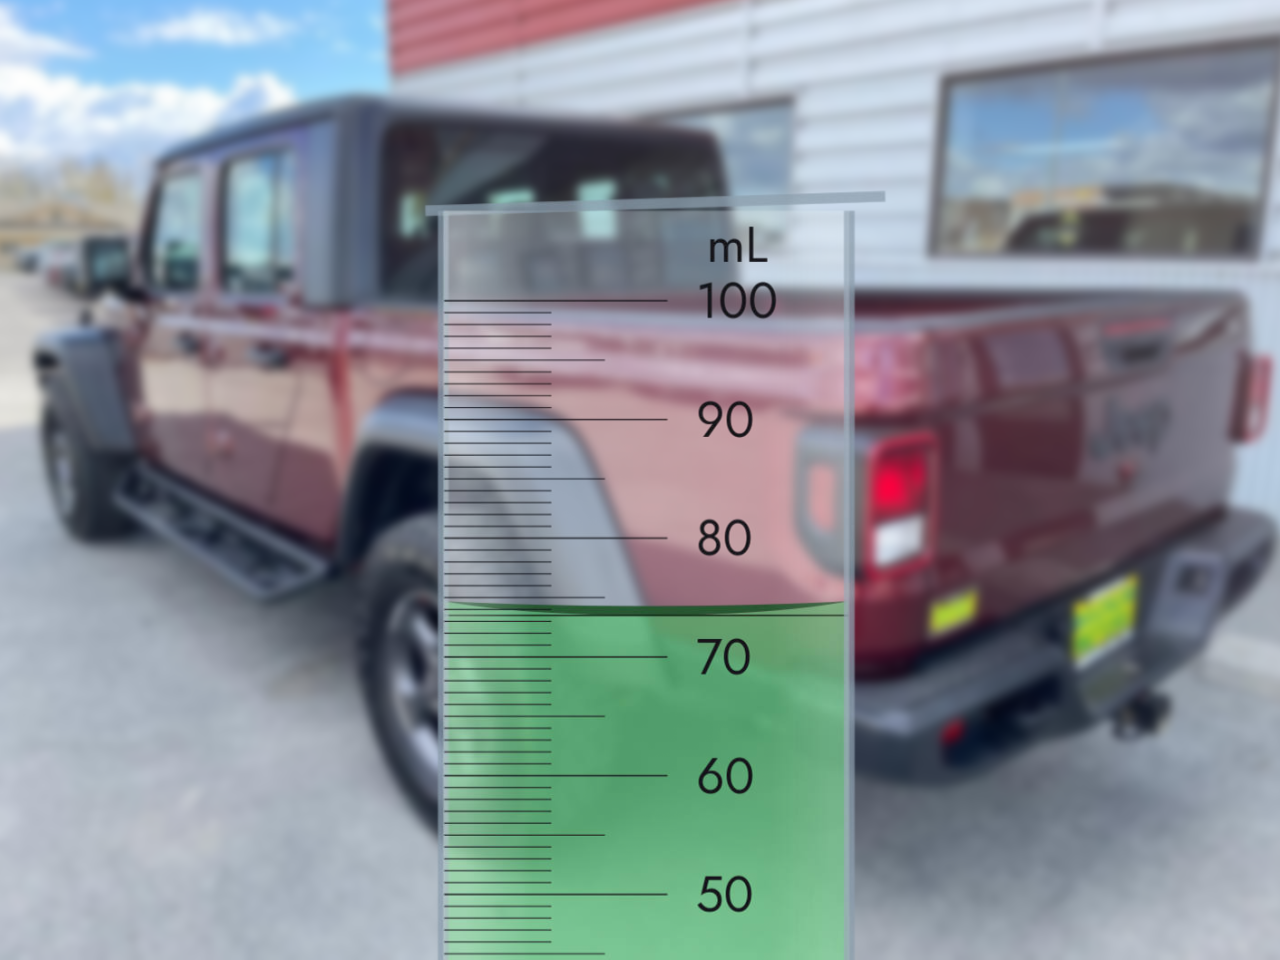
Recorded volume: 73.5 mL
